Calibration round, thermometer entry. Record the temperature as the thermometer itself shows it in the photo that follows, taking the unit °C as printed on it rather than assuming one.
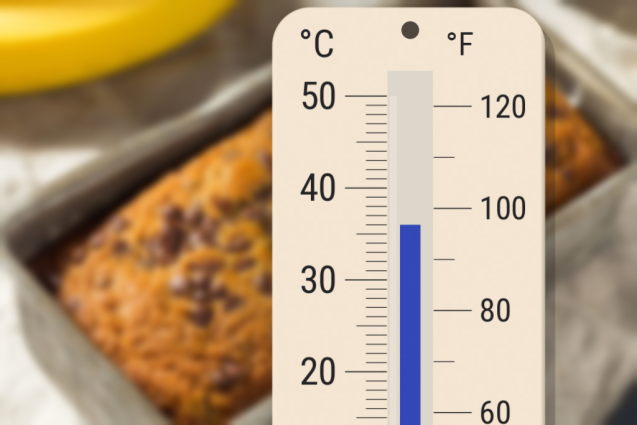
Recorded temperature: 36 °C
